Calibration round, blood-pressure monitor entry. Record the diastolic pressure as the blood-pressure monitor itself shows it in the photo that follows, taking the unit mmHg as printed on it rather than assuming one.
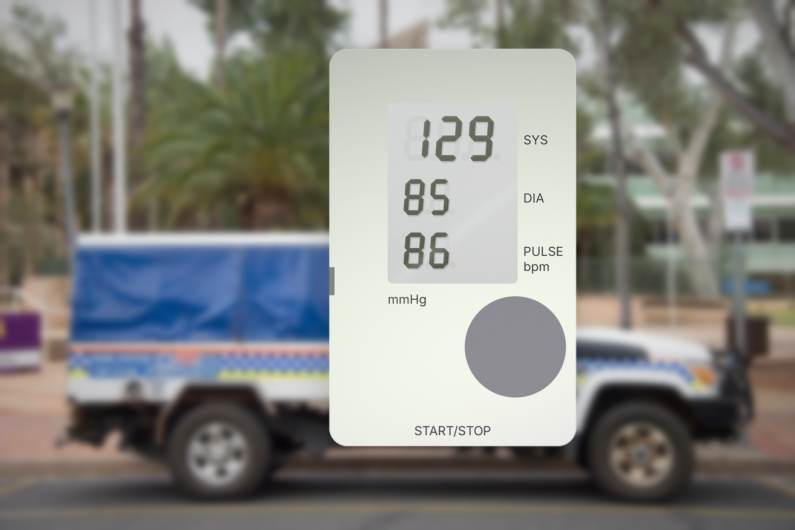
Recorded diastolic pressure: 85 mmHg
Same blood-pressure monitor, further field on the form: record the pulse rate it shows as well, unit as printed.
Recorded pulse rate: 86 bpm
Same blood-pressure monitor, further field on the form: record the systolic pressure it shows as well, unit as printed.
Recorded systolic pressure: 129 mmHg
